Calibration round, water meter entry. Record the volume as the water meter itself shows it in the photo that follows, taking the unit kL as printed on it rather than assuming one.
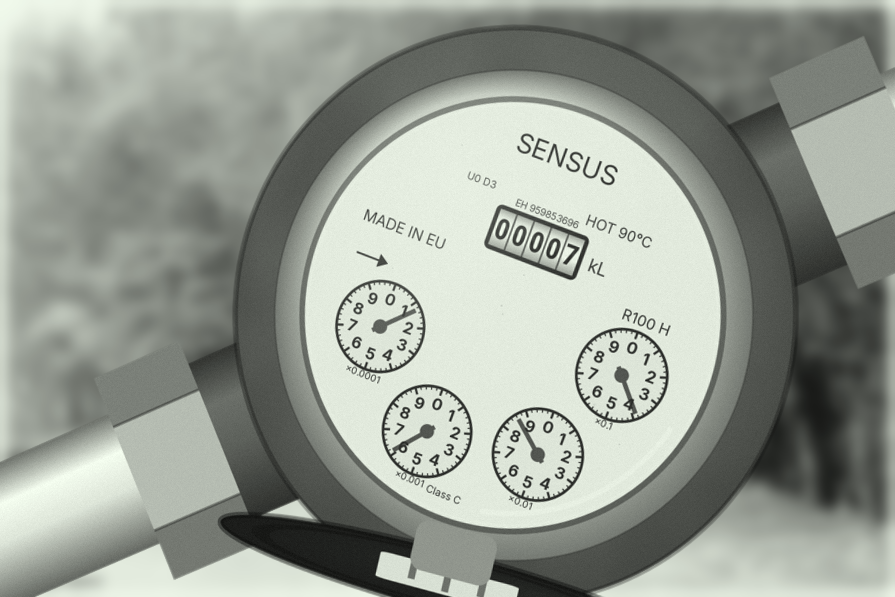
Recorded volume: 7.3861 kL
